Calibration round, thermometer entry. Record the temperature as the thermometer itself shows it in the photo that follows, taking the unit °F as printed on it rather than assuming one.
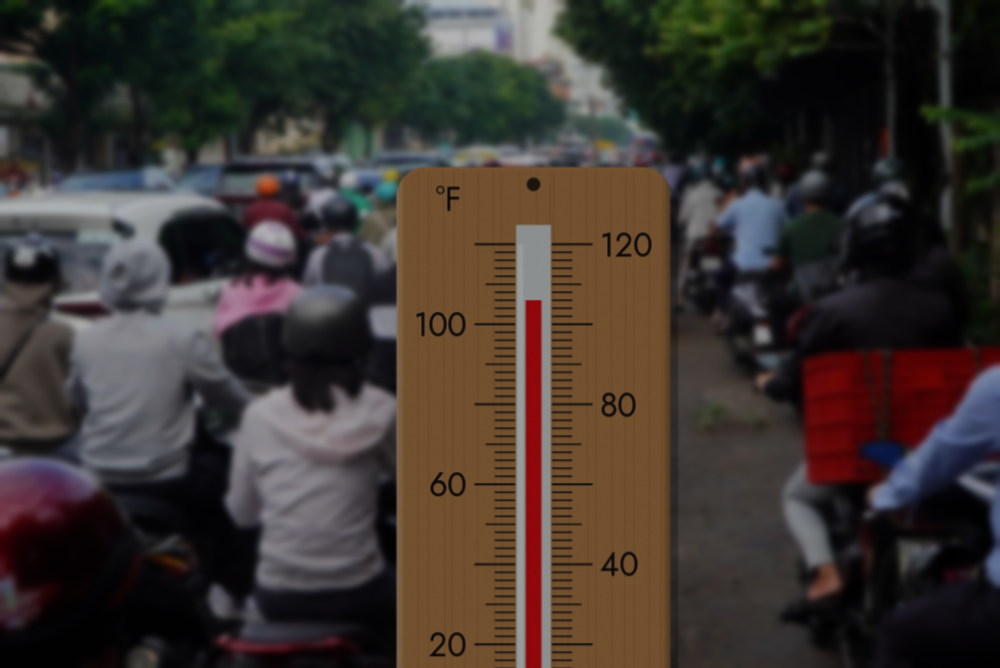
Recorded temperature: 106 °F
